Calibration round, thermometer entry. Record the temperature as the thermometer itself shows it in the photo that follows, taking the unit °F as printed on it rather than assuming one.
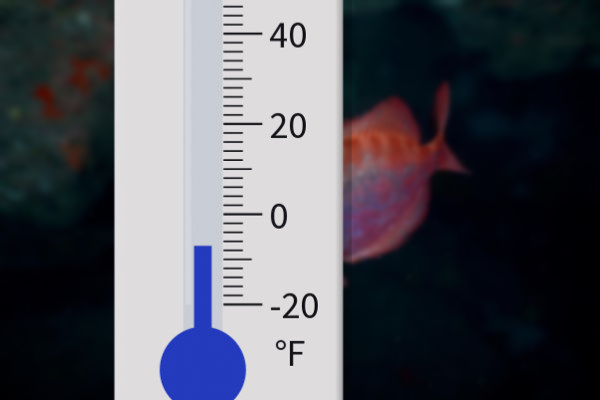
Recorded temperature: -7 °F
